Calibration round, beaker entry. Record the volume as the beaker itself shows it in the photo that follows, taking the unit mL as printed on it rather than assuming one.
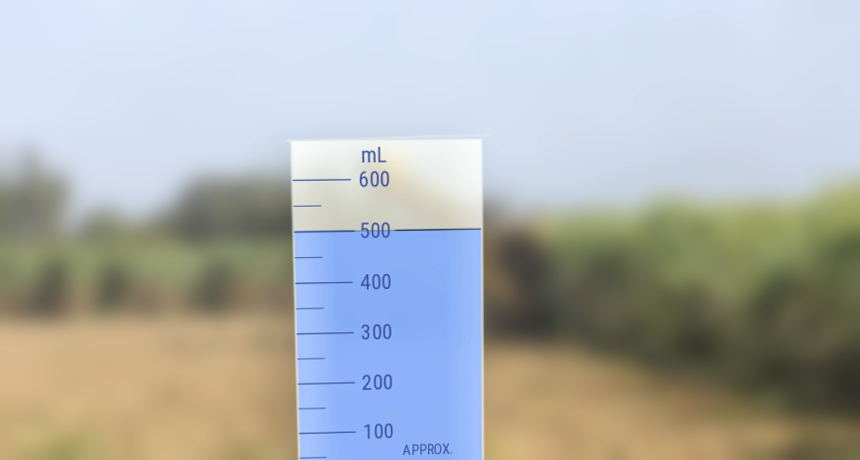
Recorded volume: 500 mL
